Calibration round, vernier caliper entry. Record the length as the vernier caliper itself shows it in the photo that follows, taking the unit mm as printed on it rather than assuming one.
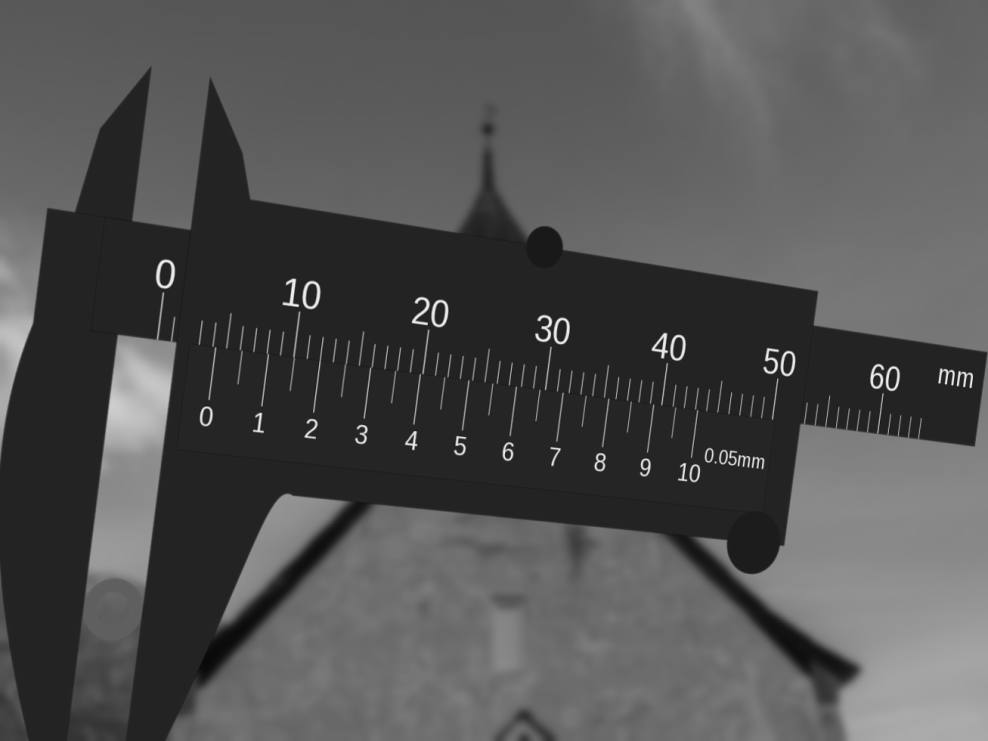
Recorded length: 4.2 mm
